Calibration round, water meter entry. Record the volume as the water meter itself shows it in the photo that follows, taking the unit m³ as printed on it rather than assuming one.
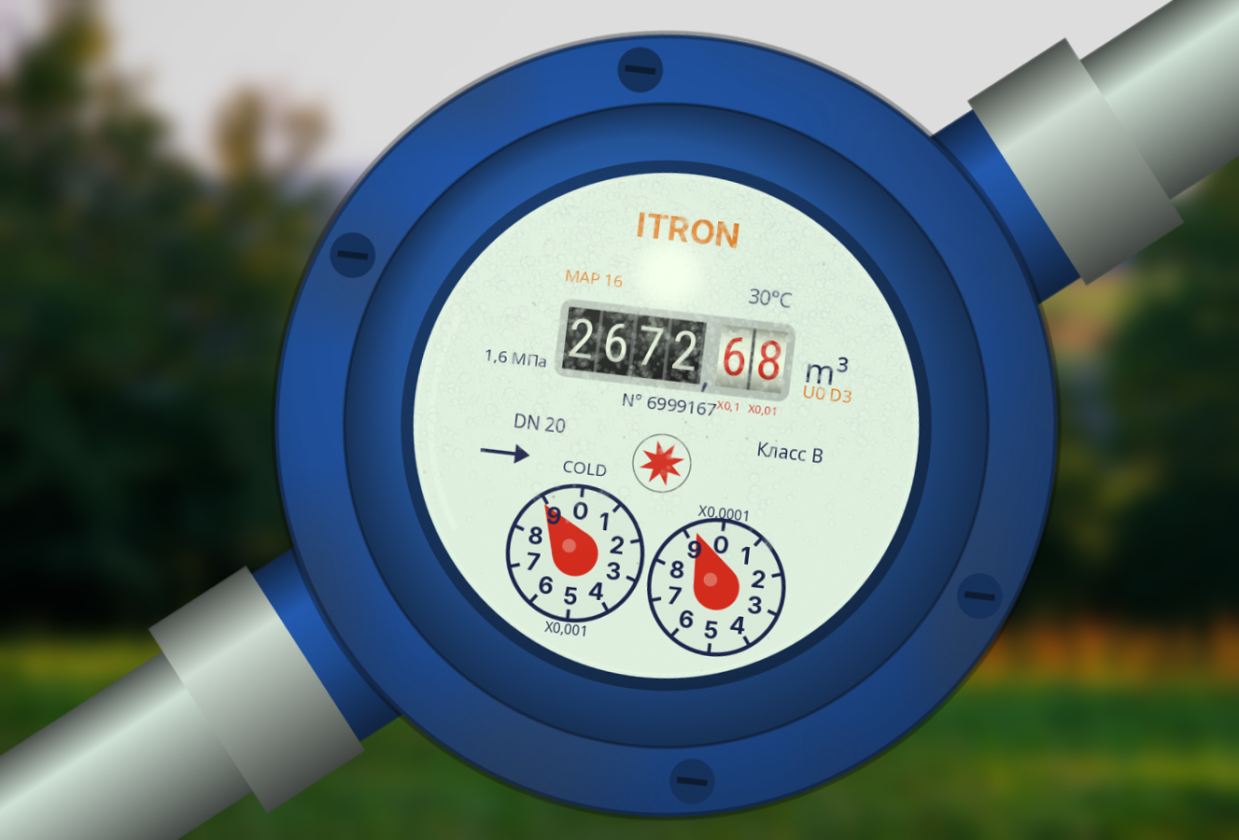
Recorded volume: 2672.6889 m³
